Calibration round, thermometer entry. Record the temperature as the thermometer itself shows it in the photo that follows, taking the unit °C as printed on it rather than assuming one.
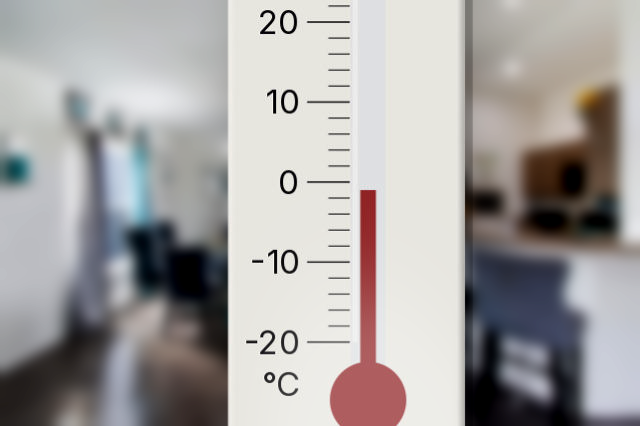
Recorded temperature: -1 °C
